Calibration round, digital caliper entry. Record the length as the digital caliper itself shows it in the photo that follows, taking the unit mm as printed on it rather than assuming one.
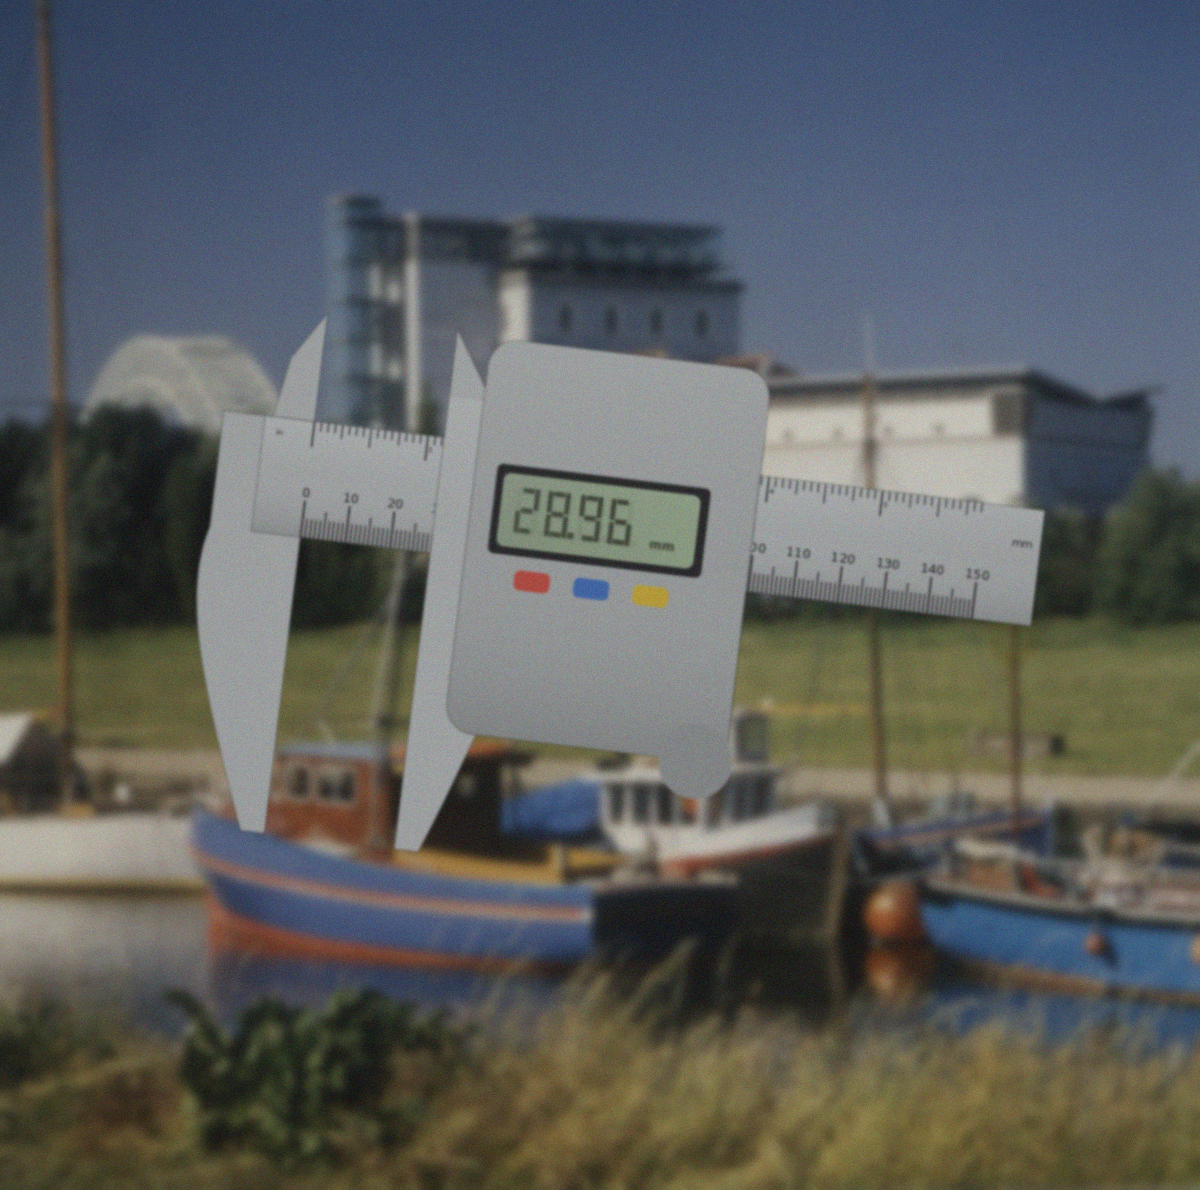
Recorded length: 28.96 mm
